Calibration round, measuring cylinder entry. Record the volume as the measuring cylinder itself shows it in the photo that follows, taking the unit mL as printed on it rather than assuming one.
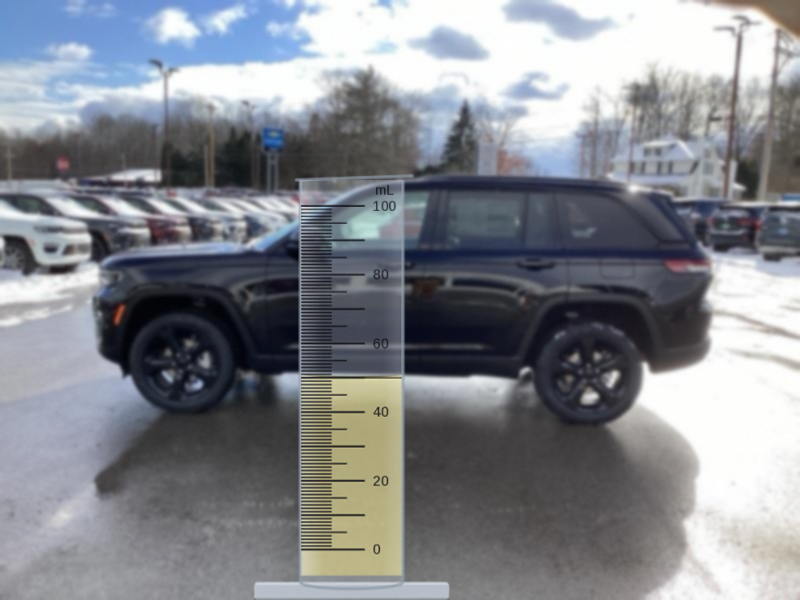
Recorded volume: 50 mL
